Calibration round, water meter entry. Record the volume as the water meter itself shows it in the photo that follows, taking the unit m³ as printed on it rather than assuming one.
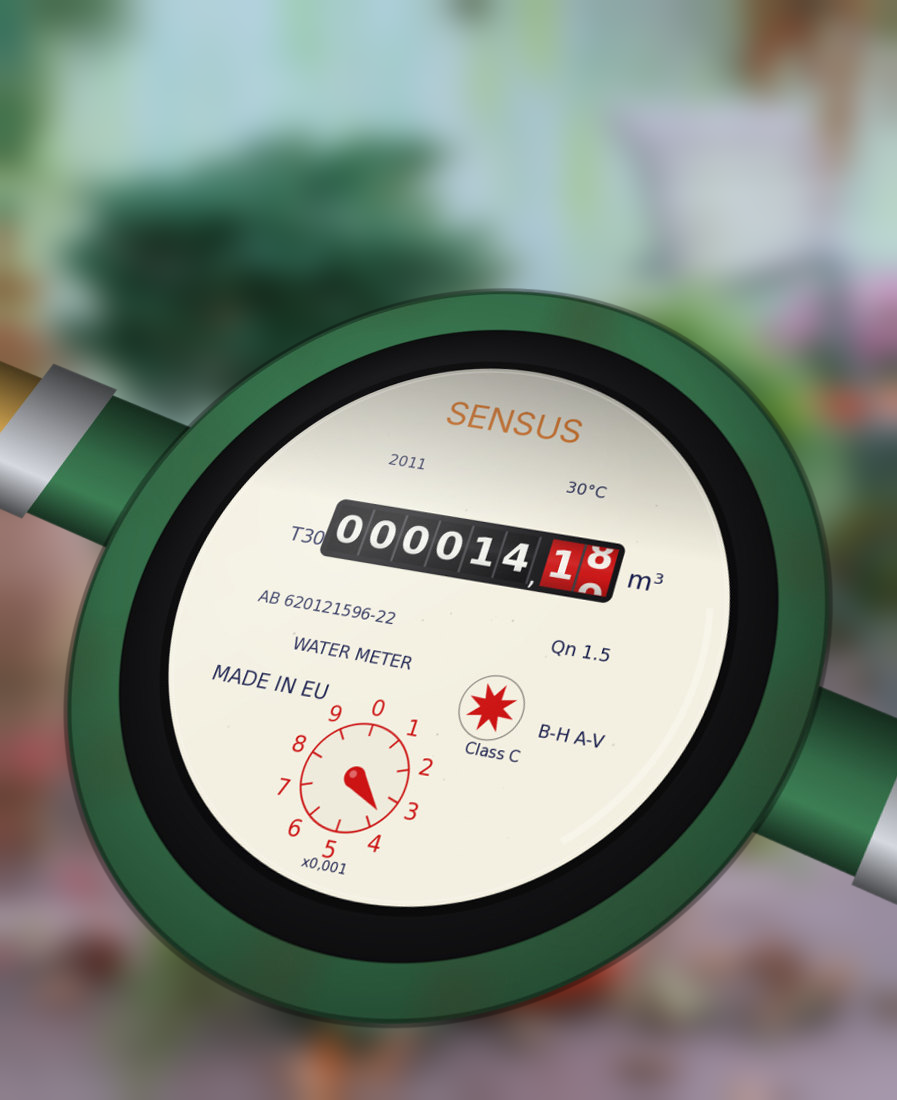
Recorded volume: 14.183 m³
